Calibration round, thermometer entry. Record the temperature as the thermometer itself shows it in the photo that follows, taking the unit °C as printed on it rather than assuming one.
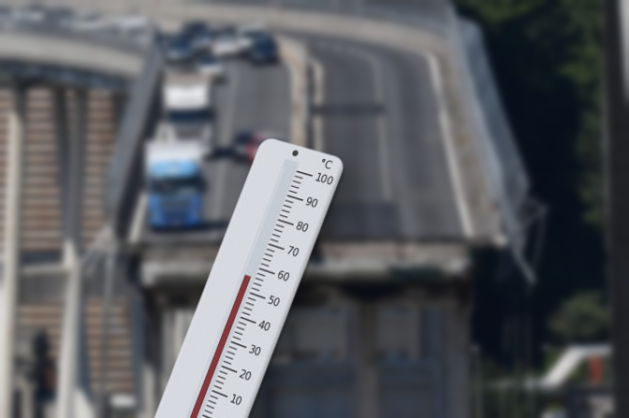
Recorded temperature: 56 °C
